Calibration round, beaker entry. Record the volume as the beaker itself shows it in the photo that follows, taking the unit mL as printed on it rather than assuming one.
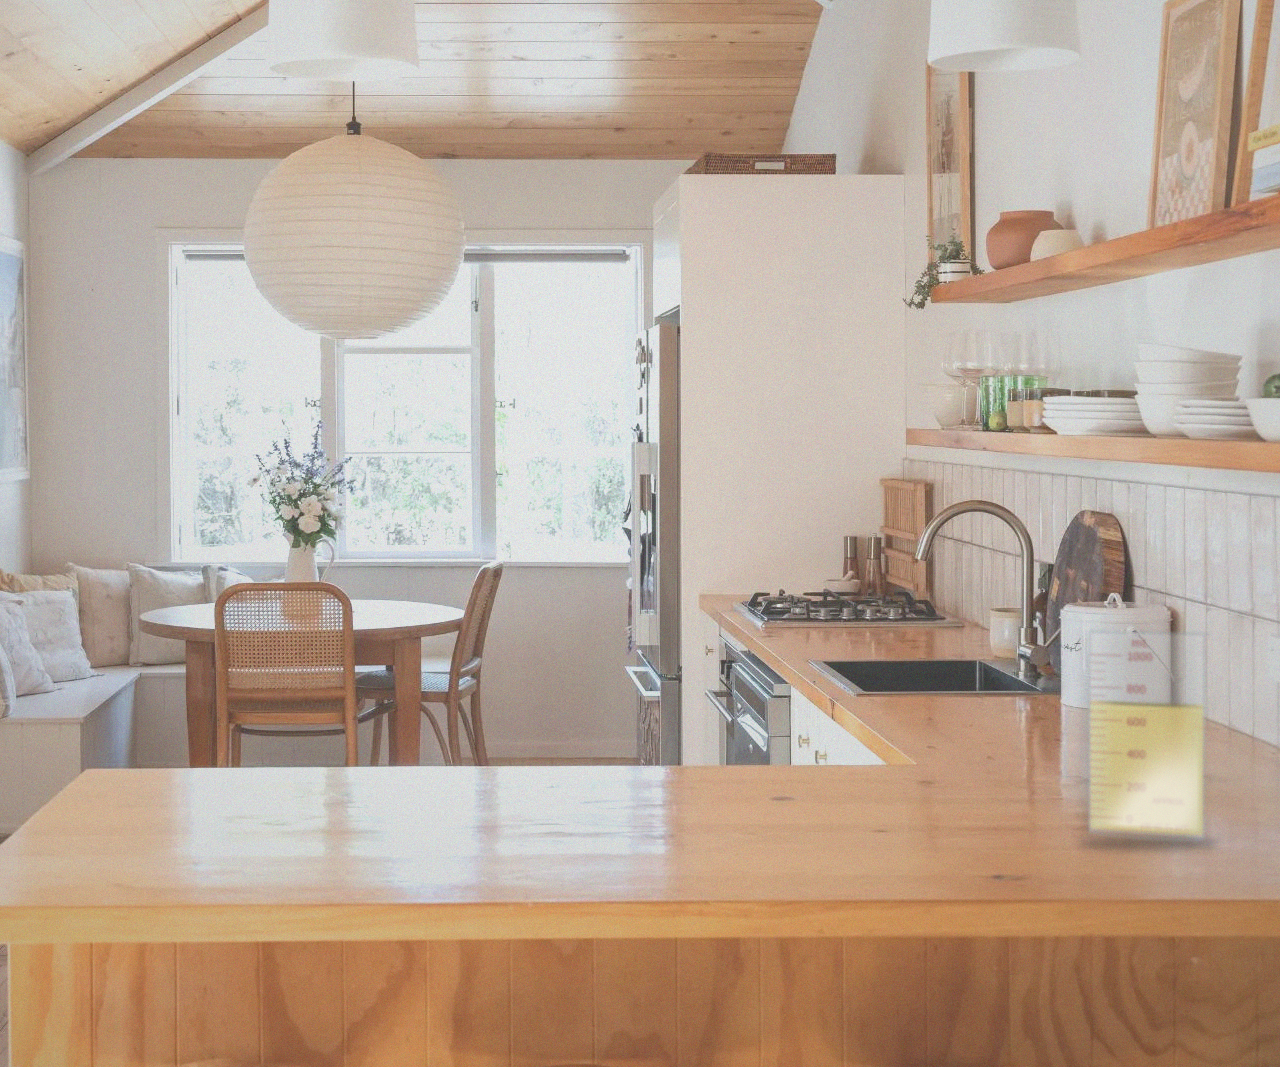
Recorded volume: 700 mL
